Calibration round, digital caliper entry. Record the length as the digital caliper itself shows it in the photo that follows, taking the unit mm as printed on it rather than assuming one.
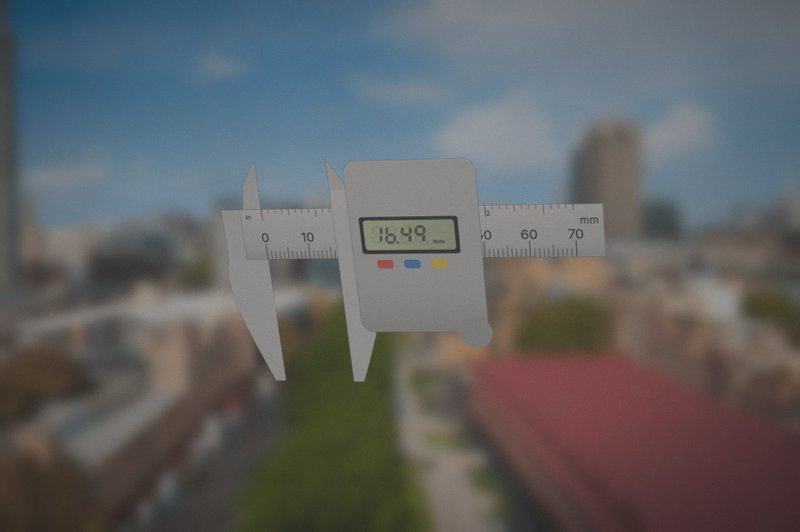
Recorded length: 16.49 mm
